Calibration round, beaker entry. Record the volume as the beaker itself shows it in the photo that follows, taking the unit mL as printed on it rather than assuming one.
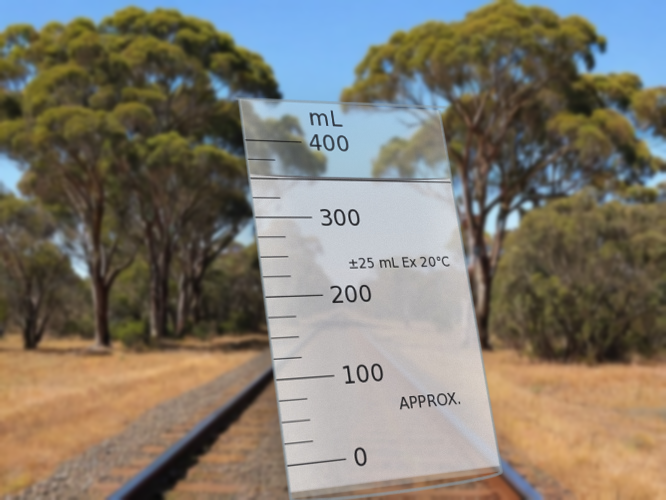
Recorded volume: 350 mL
